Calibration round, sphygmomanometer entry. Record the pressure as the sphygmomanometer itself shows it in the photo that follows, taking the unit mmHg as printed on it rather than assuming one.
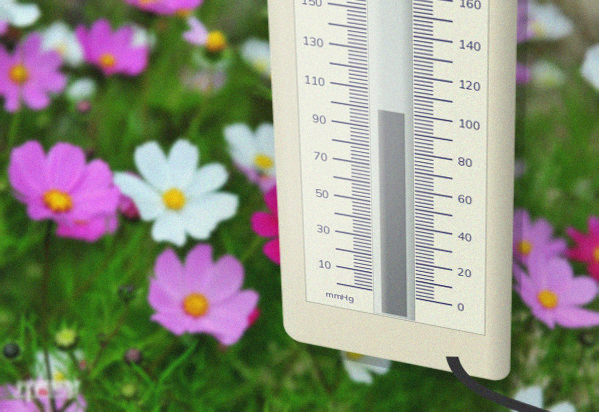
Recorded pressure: 100 mmHg
